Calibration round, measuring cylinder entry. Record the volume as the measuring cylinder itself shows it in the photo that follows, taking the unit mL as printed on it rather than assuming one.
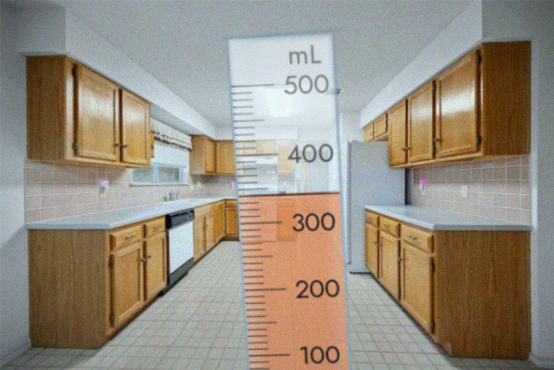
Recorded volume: 340 mL
